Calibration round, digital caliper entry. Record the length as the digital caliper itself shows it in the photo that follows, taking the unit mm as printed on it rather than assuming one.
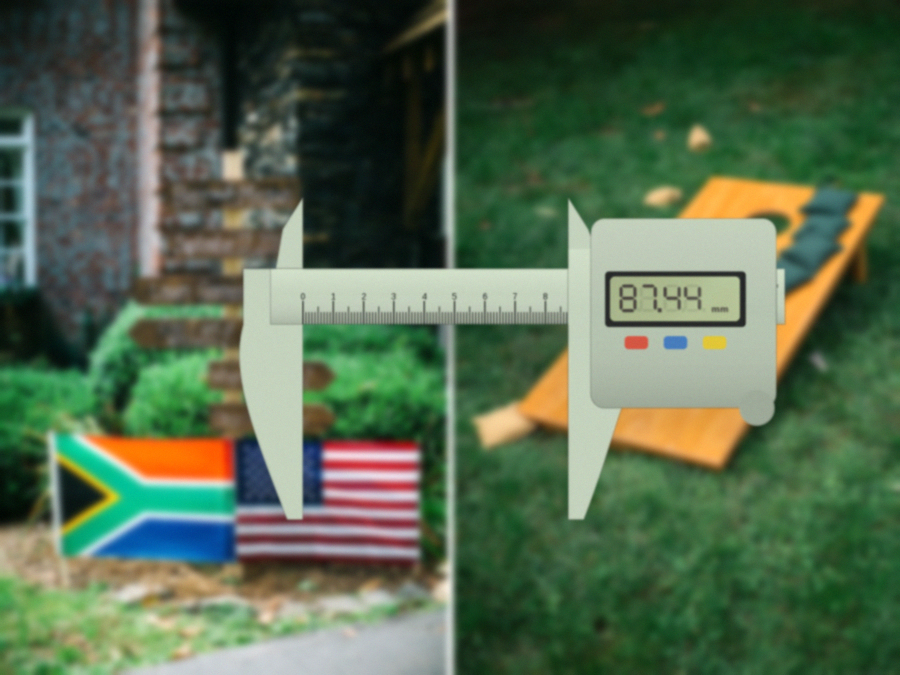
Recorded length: 87.44 mm
